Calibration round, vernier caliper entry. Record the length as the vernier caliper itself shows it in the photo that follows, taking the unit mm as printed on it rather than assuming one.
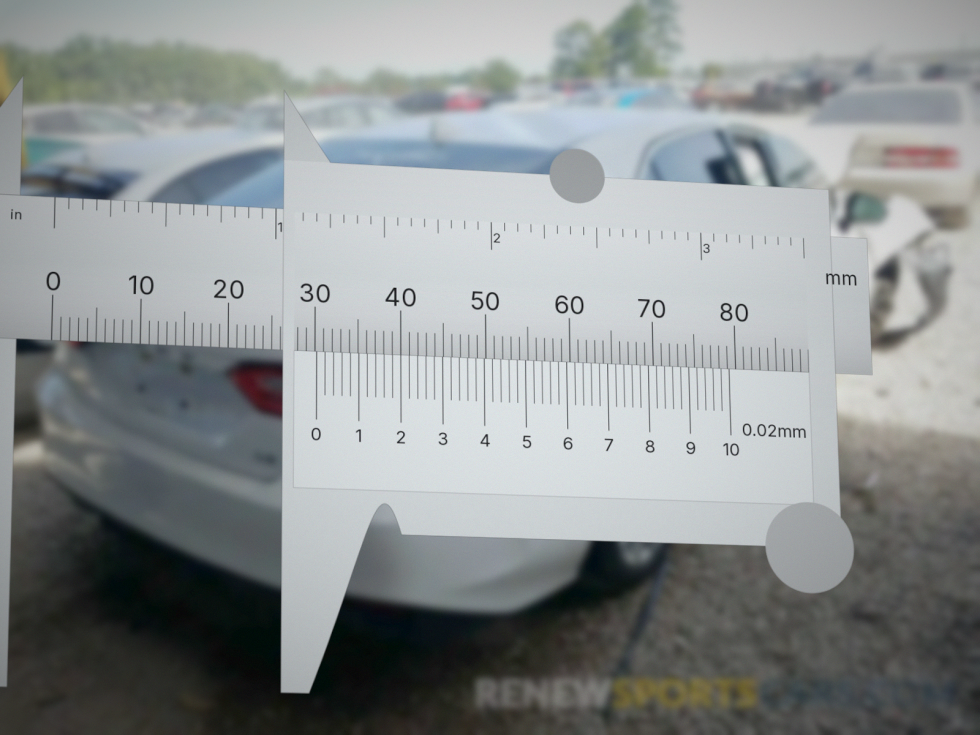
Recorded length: 30.2 mm
